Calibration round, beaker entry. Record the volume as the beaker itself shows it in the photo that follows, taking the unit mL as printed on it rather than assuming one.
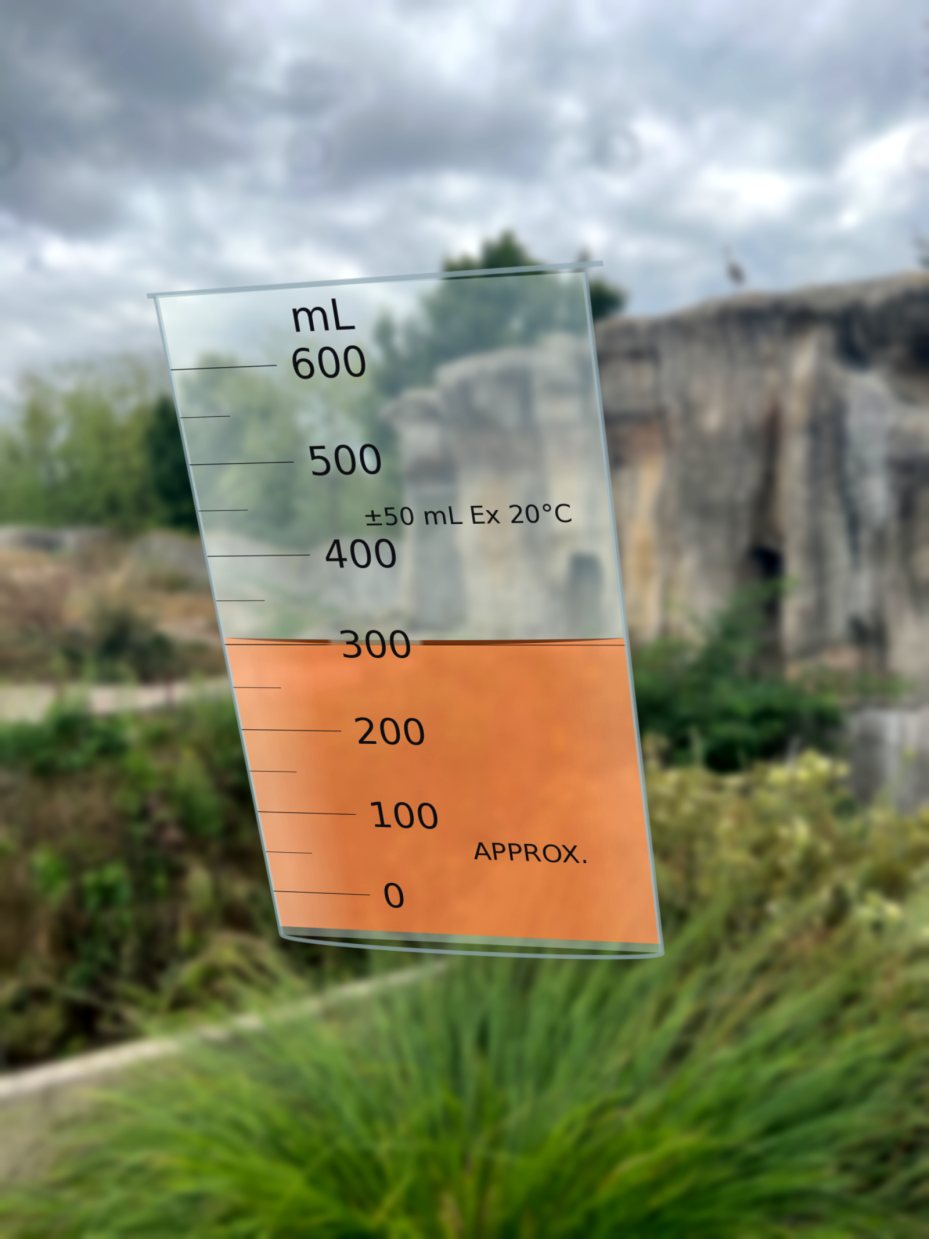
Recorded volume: 300 mL
